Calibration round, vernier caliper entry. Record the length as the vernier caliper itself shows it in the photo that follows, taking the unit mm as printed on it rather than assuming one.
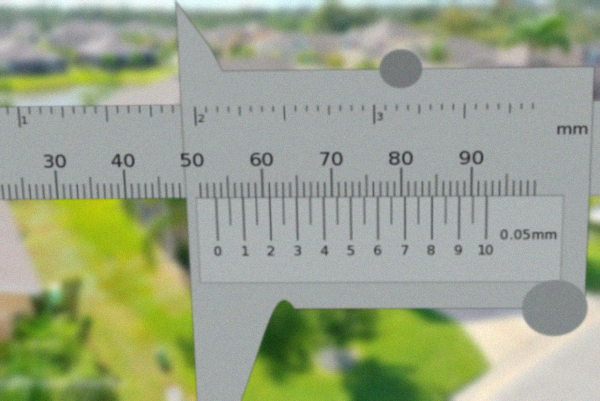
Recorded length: 53.2 mm
